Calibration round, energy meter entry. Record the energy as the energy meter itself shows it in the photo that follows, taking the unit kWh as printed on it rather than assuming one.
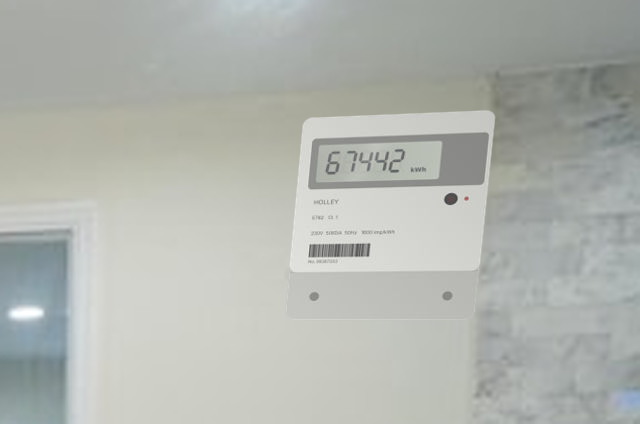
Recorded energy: 67442 kWh
